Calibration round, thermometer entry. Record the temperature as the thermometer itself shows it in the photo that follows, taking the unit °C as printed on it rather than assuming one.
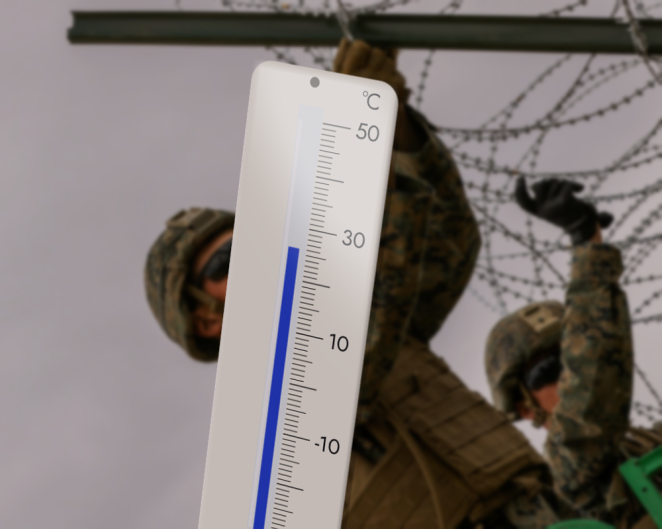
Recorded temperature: 26 °C
